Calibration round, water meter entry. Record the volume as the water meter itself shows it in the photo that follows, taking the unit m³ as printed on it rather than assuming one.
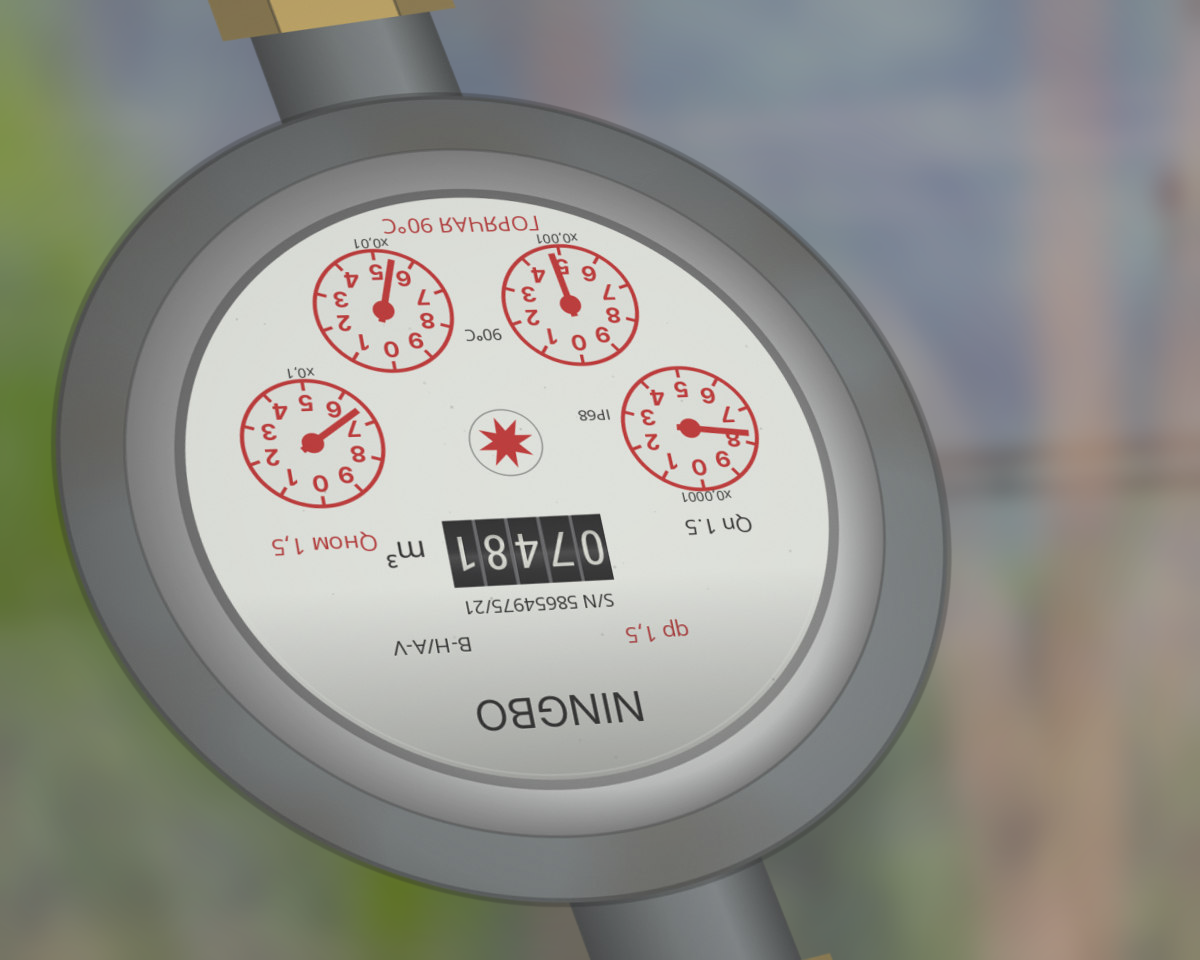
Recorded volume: 7481.6547 m³
